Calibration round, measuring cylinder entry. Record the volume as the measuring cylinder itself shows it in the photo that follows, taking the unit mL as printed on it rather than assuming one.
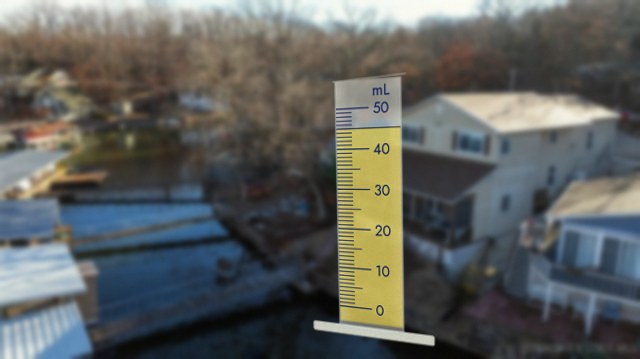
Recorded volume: 45 mL
